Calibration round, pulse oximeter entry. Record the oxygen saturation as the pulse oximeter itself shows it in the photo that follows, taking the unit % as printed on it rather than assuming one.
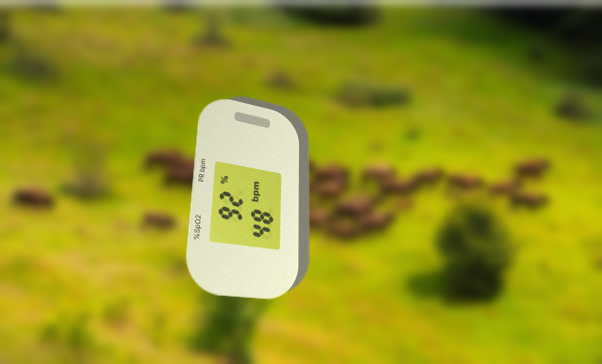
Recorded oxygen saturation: 92 %
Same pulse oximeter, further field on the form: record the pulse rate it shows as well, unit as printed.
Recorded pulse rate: 48 bpm
